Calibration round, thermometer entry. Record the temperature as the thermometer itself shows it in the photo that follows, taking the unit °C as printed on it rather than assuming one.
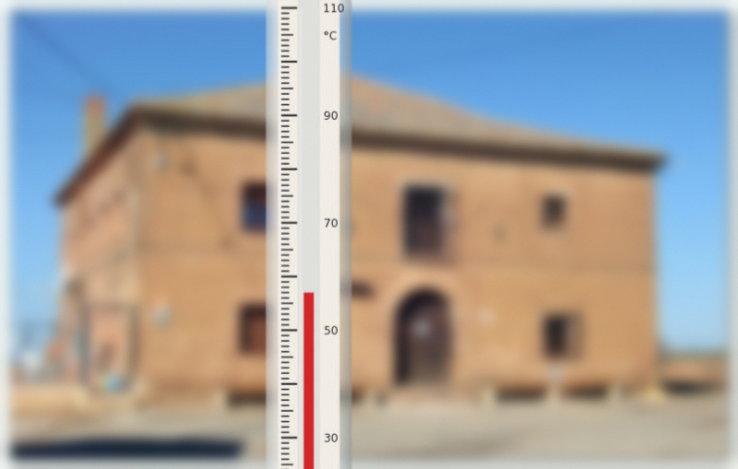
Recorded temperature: 57 °C
